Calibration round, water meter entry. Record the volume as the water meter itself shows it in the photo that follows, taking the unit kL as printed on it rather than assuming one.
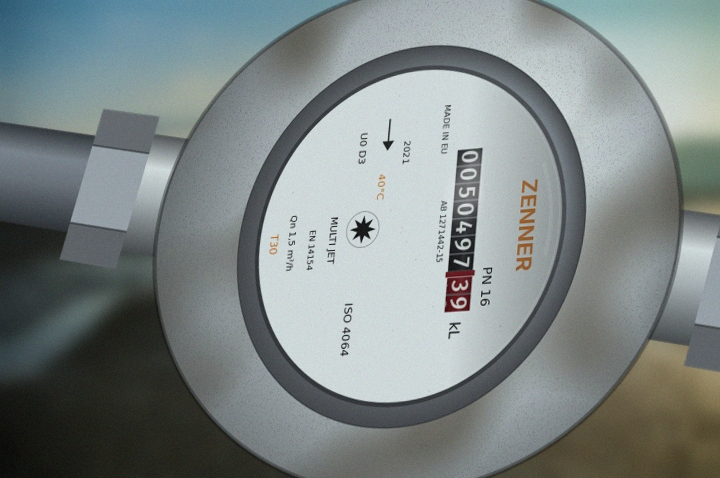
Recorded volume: 50497.39 kL
